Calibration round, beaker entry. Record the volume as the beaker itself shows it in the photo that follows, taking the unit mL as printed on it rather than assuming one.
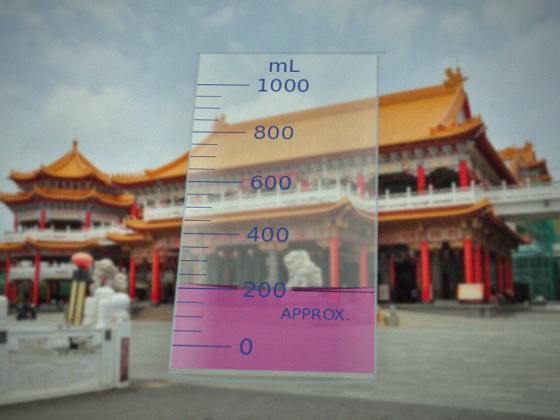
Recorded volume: 200 mL
